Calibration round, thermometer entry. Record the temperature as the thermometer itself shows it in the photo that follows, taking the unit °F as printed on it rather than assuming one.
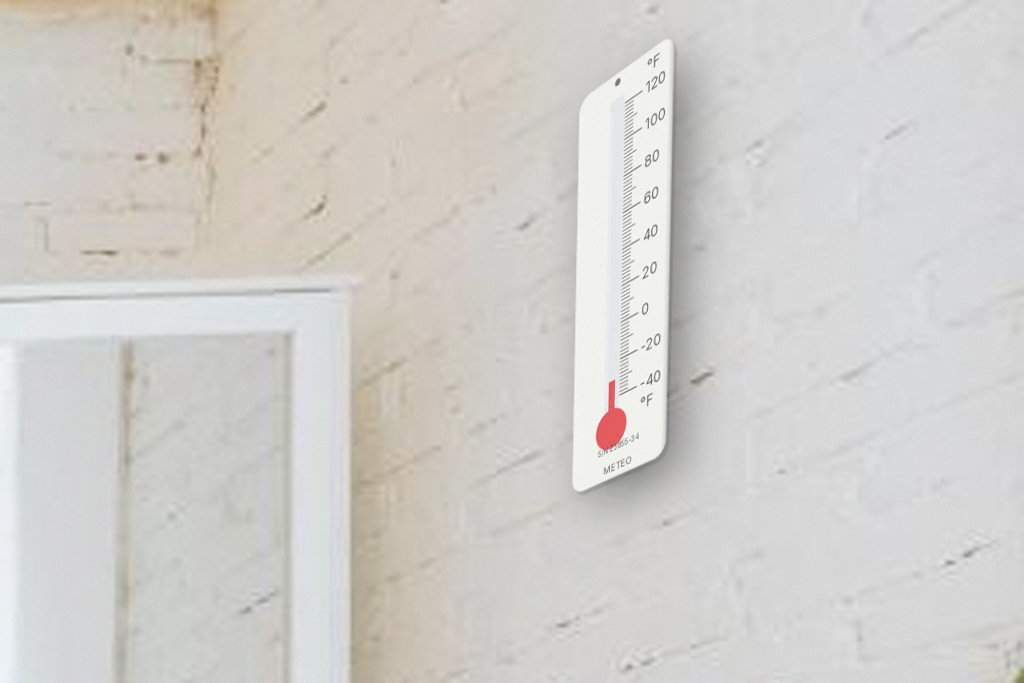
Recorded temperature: -30 °F
